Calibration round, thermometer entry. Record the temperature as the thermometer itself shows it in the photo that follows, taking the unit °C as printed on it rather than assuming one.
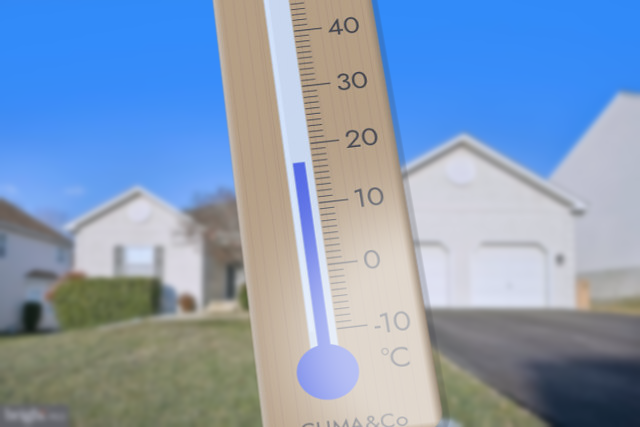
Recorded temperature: 17 °C
